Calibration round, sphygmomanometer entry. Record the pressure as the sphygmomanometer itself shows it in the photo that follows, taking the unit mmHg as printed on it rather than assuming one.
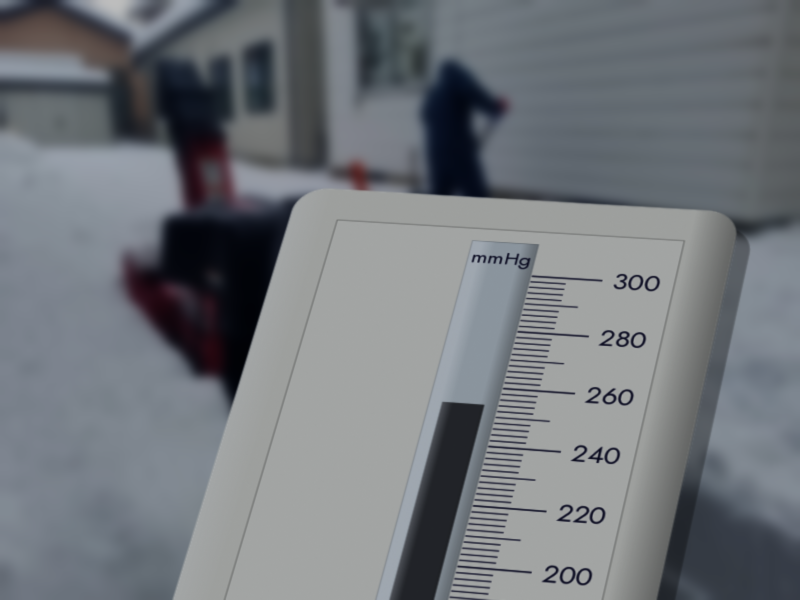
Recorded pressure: 254 mmHg
